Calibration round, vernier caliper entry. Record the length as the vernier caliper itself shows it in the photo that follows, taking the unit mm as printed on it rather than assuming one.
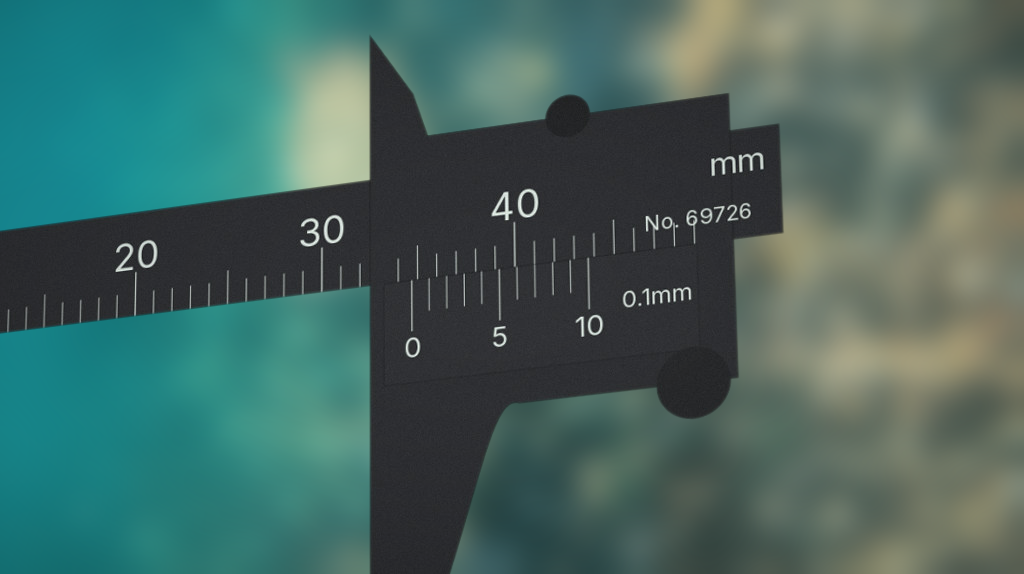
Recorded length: 34.7 mm
